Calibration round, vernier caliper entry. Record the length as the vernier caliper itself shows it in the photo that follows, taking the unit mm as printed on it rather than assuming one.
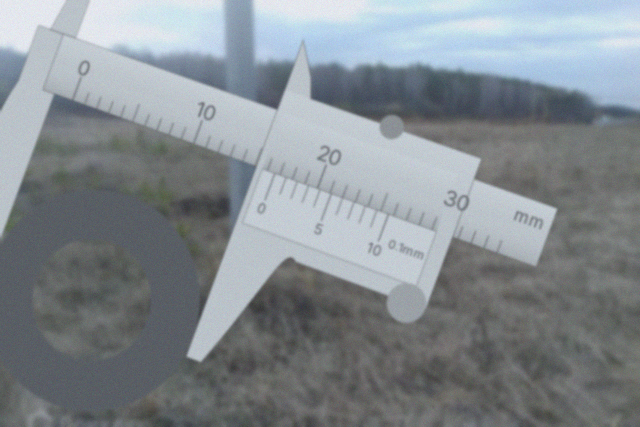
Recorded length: 16.6 mm
